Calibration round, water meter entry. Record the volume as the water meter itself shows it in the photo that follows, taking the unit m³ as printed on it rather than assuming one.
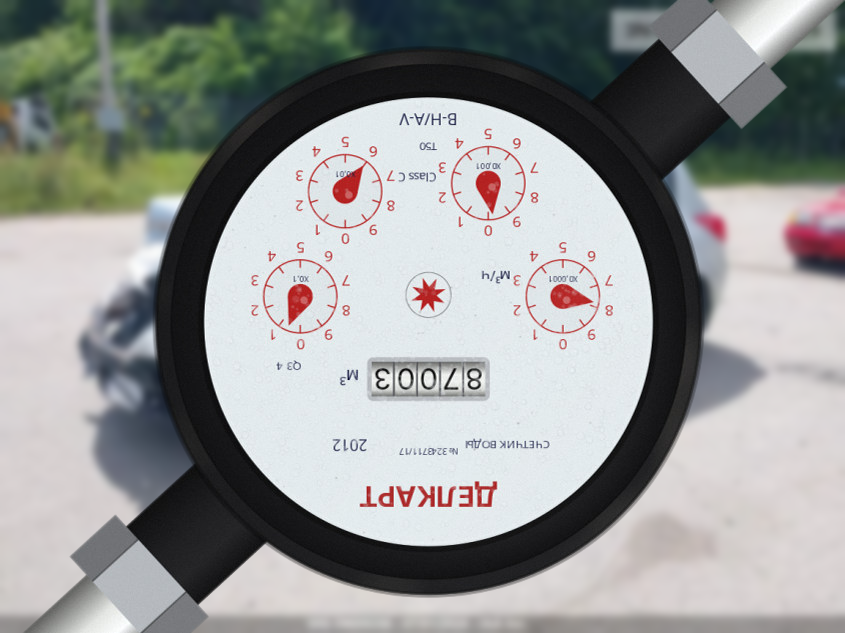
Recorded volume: 87003.0597 m³
